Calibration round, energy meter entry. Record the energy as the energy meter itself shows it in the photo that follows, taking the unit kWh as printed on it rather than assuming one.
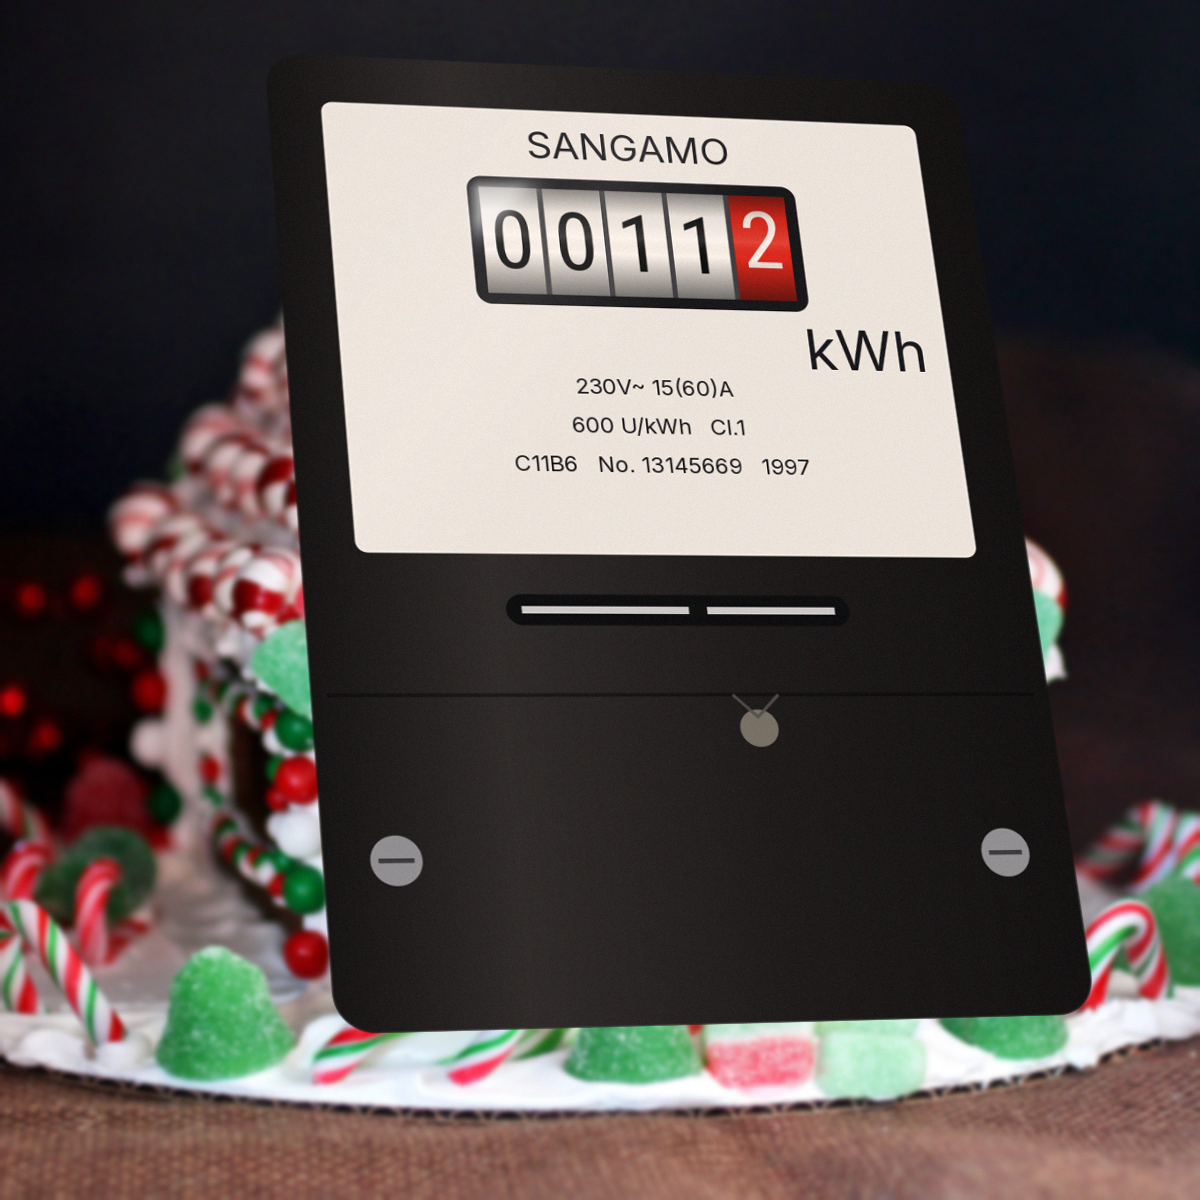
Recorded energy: 11.2 kWh
